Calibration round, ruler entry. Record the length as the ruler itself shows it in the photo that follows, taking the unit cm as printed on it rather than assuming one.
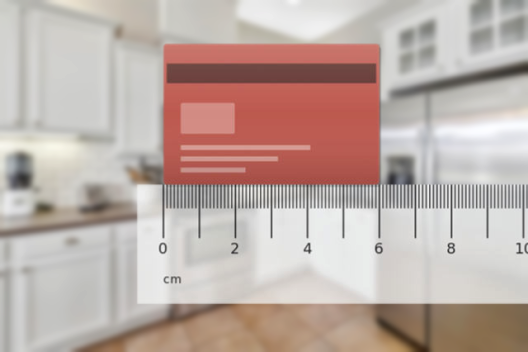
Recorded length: 6 cm
